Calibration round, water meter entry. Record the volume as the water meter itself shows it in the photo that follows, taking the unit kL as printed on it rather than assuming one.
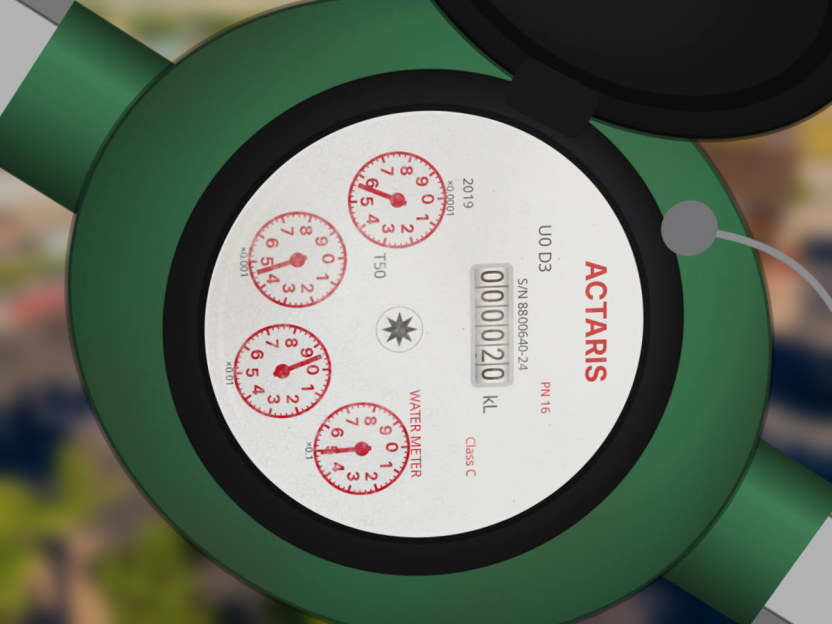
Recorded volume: 20.4945 kL
